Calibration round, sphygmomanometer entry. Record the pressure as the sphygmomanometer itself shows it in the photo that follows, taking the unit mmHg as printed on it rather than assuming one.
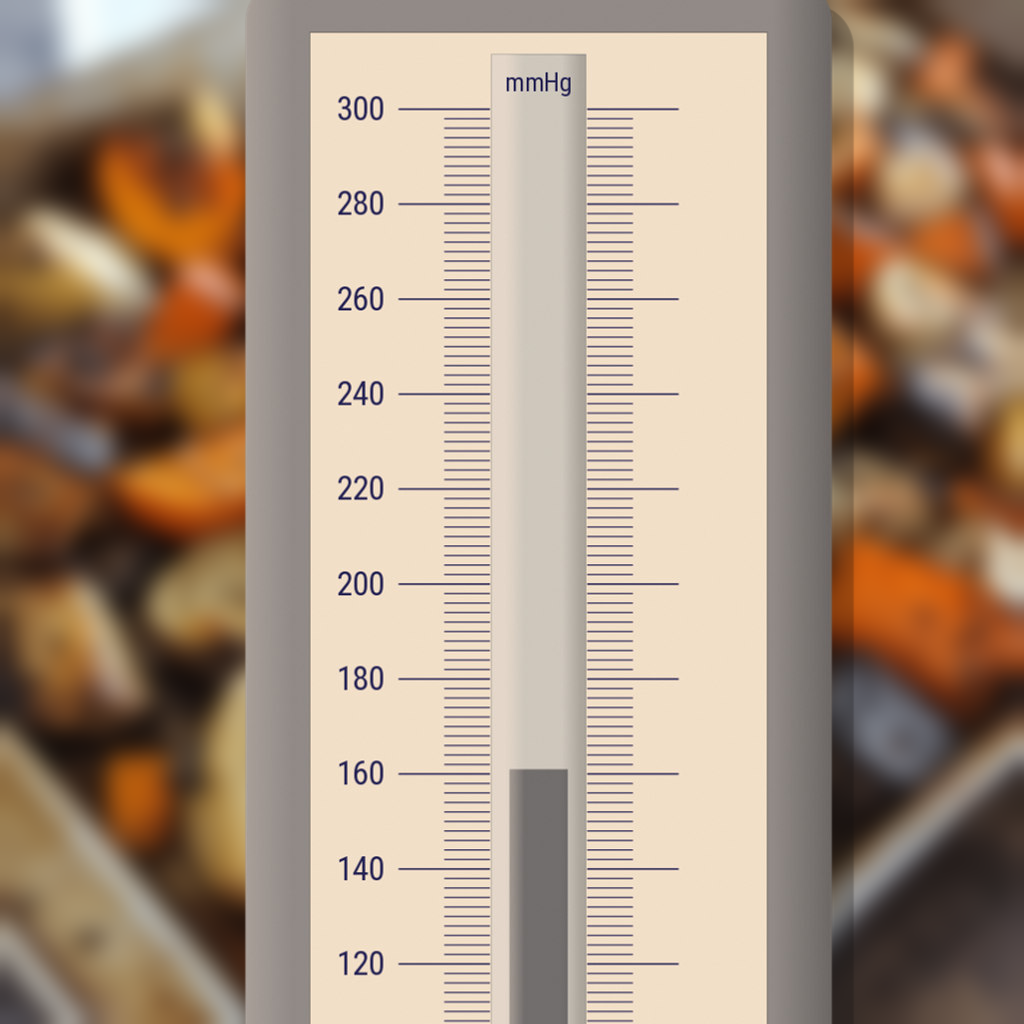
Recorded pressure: 161 mmHg
